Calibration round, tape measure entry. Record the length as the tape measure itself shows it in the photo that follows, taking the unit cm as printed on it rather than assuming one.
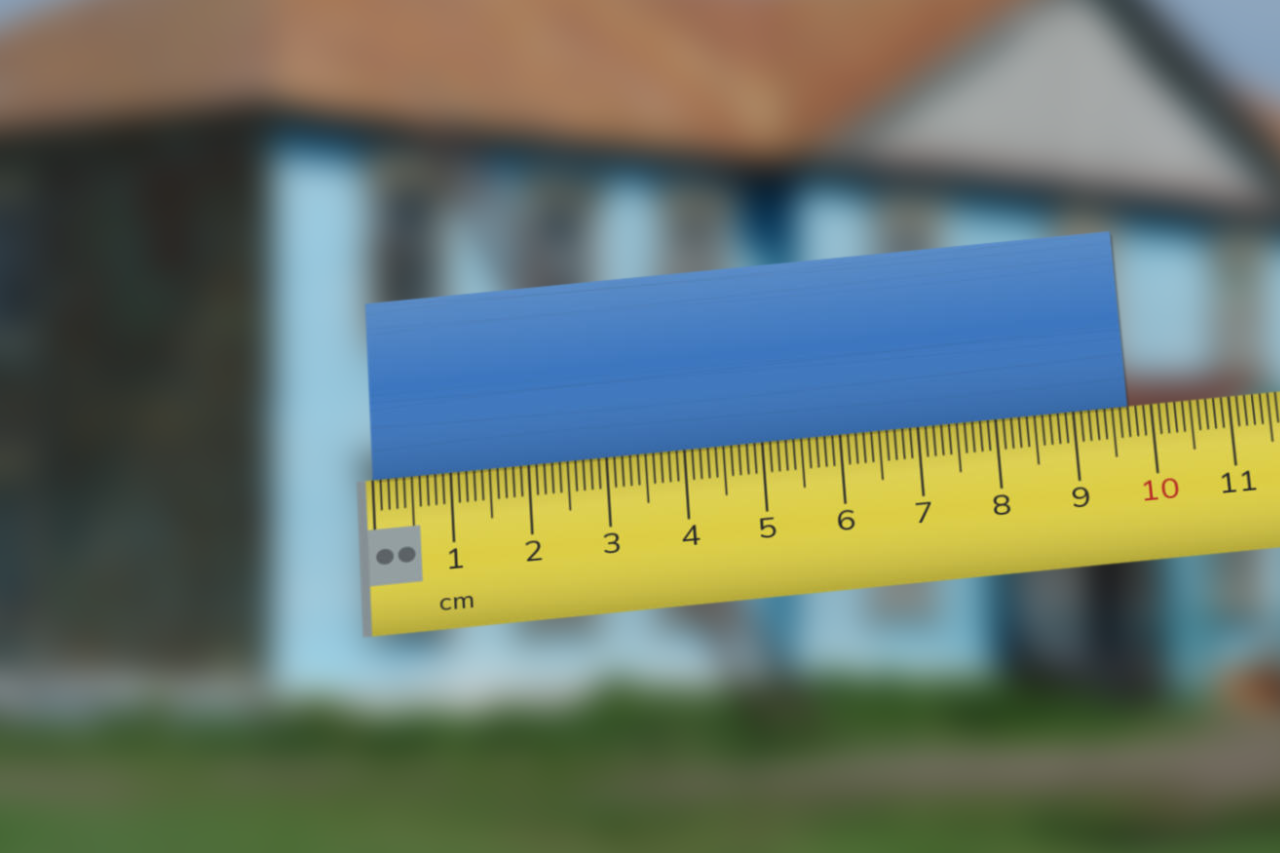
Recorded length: 9.7 cm
